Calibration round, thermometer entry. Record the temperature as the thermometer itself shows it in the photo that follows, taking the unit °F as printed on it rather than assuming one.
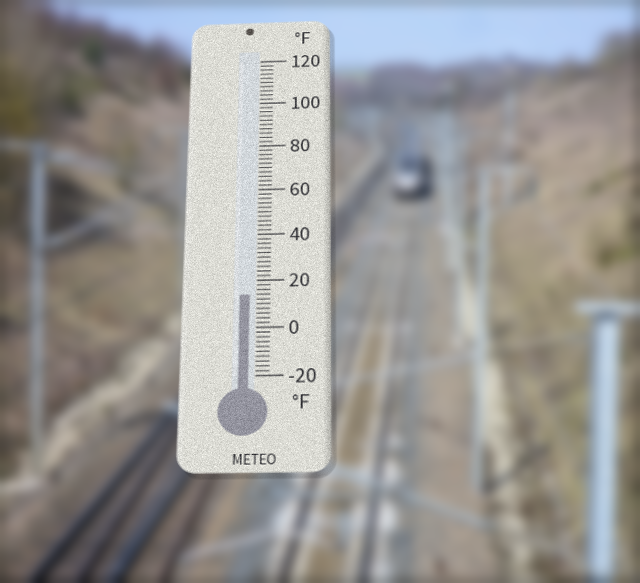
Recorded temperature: 14 °F
